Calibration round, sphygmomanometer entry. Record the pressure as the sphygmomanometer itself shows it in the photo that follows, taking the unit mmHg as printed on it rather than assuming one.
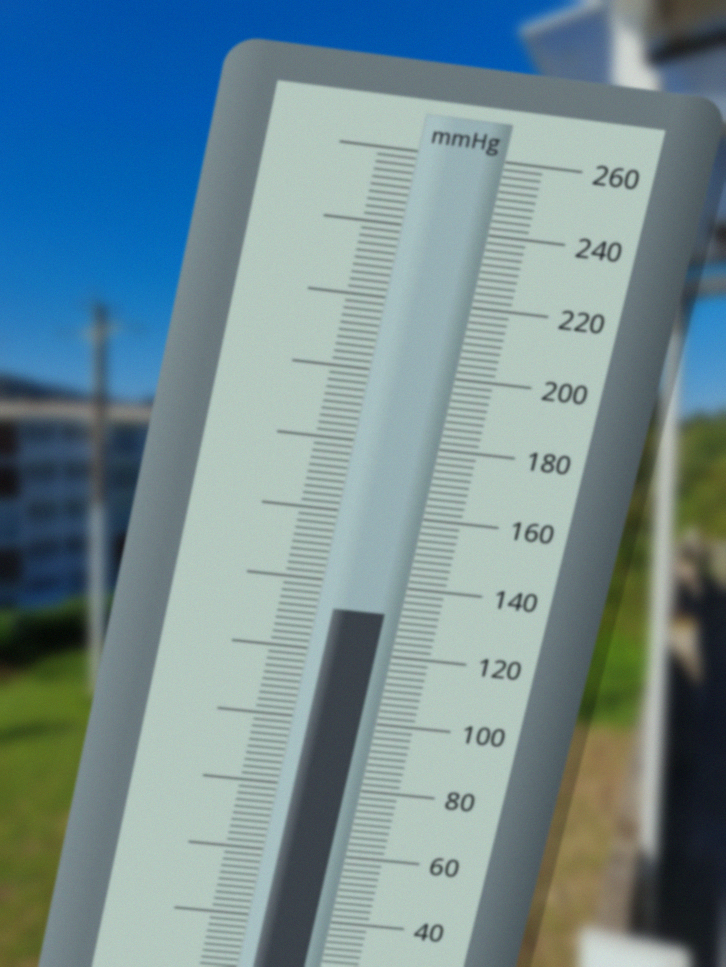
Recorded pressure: 132 mmHg
